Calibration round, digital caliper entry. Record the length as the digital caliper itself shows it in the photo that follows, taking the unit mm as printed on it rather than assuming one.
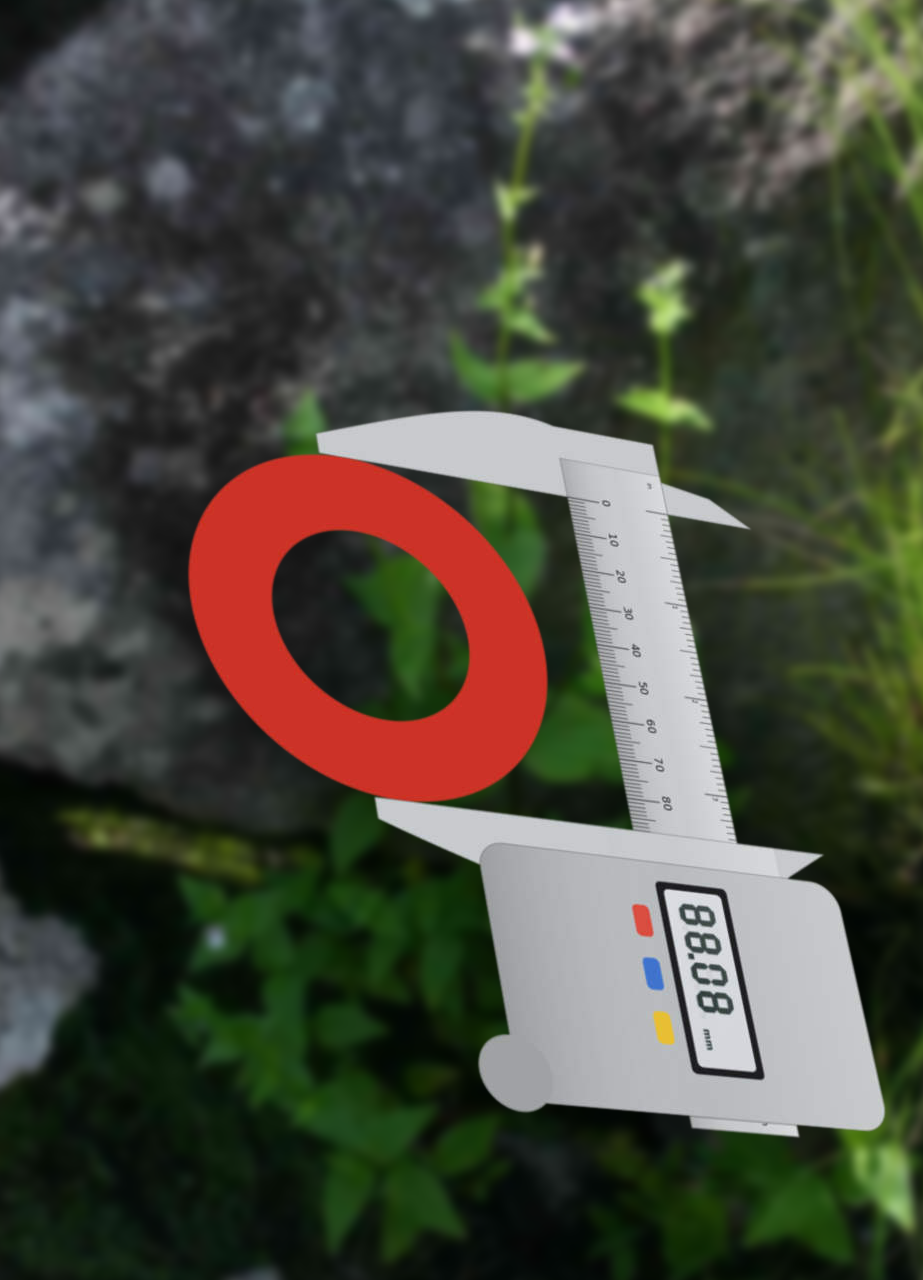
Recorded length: 88.08 mm
